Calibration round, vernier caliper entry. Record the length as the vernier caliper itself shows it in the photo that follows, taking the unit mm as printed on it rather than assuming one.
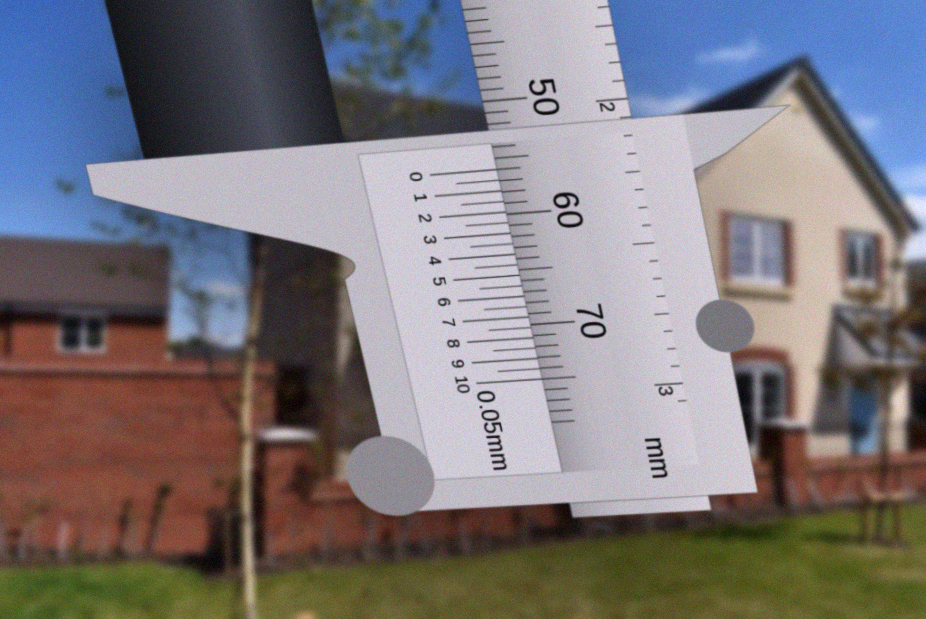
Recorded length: 56.0 mm
